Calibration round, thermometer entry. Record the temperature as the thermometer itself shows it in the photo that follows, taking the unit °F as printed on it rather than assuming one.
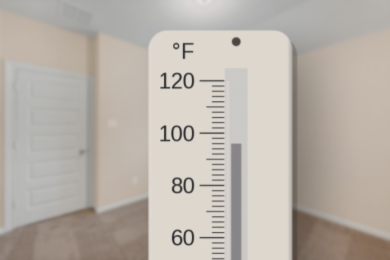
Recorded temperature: 96 °F
